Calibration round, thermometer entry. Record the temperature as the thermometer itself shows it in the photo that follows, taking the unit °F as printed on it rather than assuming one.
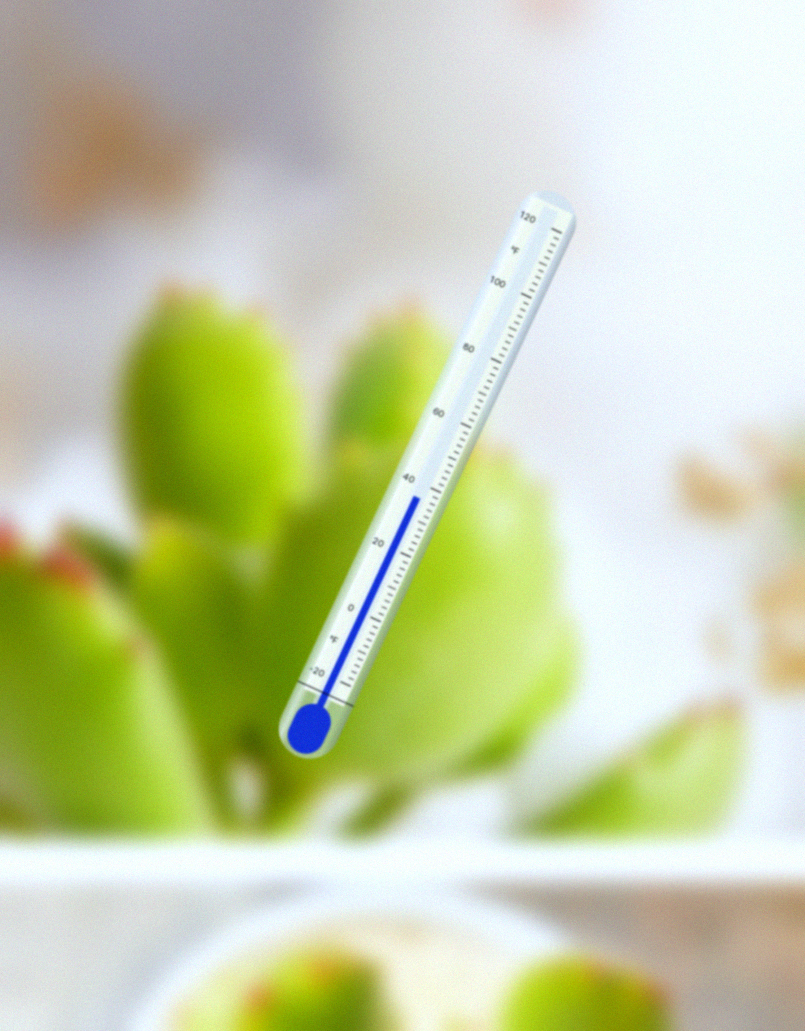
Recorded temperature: 36 °F
